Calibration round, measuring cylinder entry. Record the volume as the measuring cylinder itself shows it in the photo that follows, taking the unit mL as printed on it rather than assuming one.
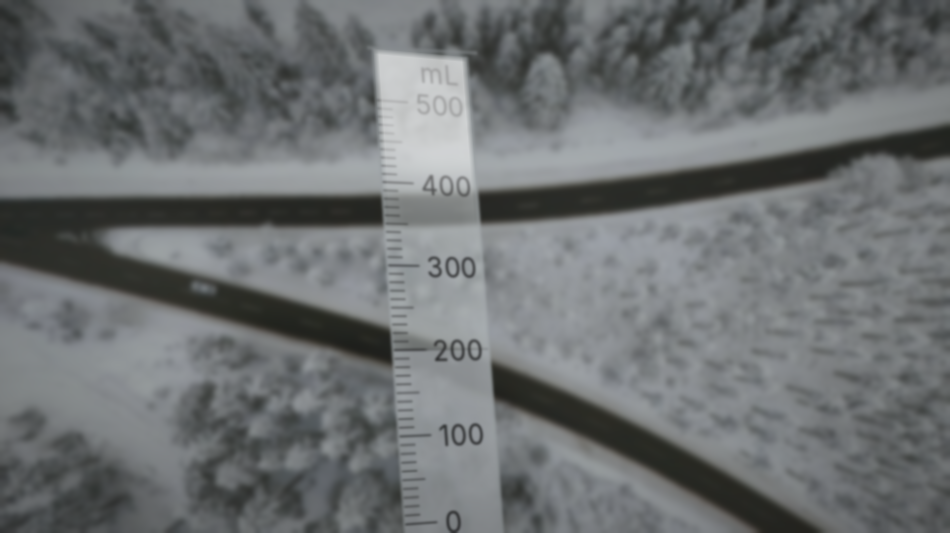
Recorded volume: 200 mL
